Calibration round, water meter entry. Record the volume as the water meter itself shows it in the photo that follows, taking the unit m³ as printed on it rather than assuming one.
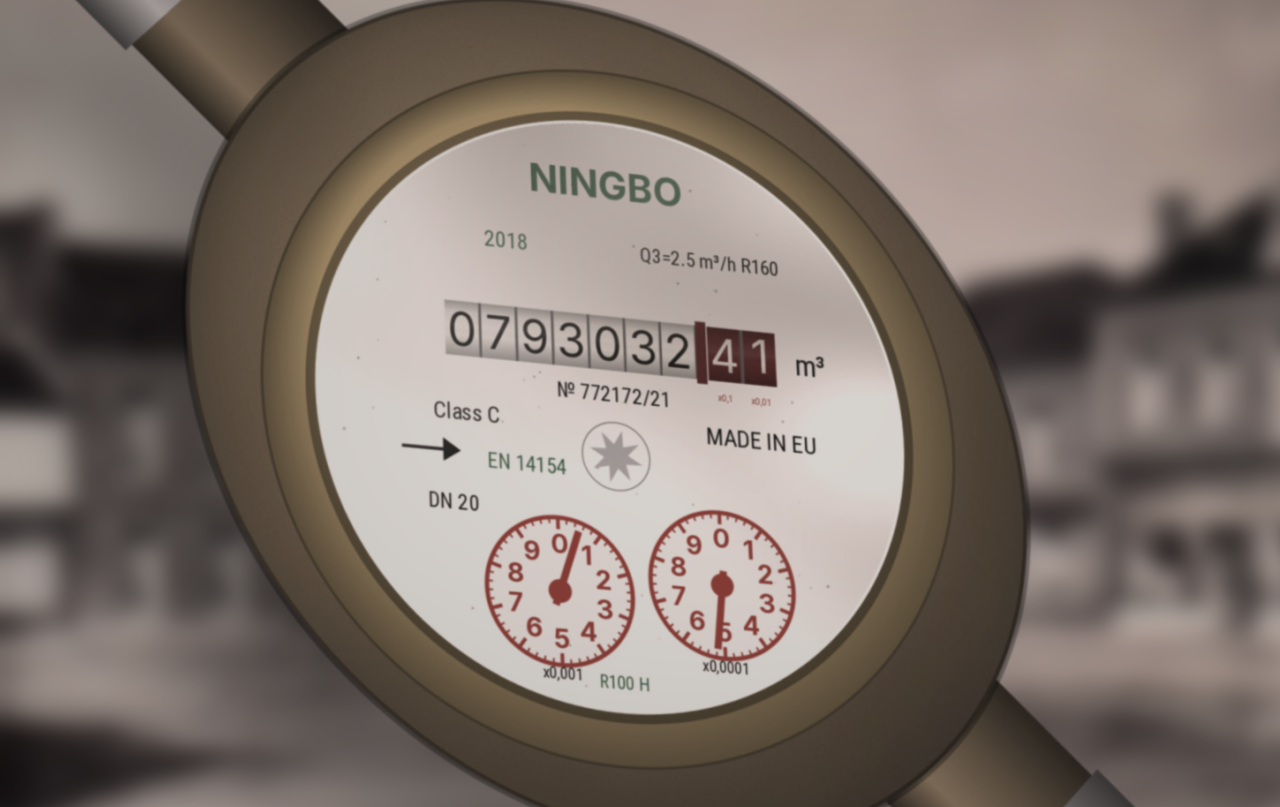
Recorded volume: 793032.4105 m³
